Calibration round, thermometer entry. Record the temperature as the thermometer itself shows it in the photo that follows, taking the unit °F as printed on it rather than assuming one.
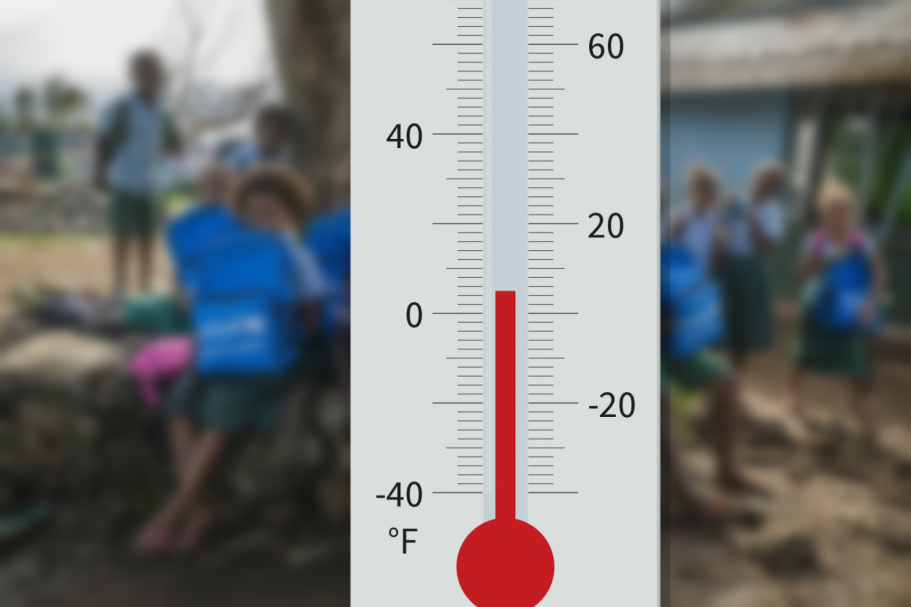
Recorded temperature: 5 °F
